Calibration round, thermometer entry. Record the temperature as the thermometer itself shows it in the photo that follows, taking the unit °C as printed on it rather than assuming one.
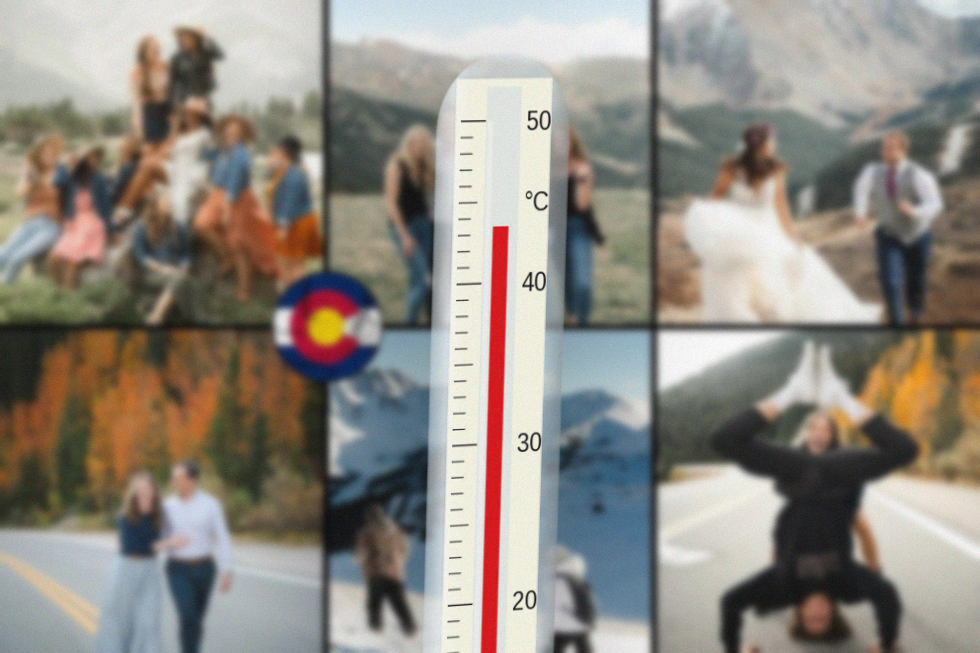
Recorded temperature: 43.5 °C
